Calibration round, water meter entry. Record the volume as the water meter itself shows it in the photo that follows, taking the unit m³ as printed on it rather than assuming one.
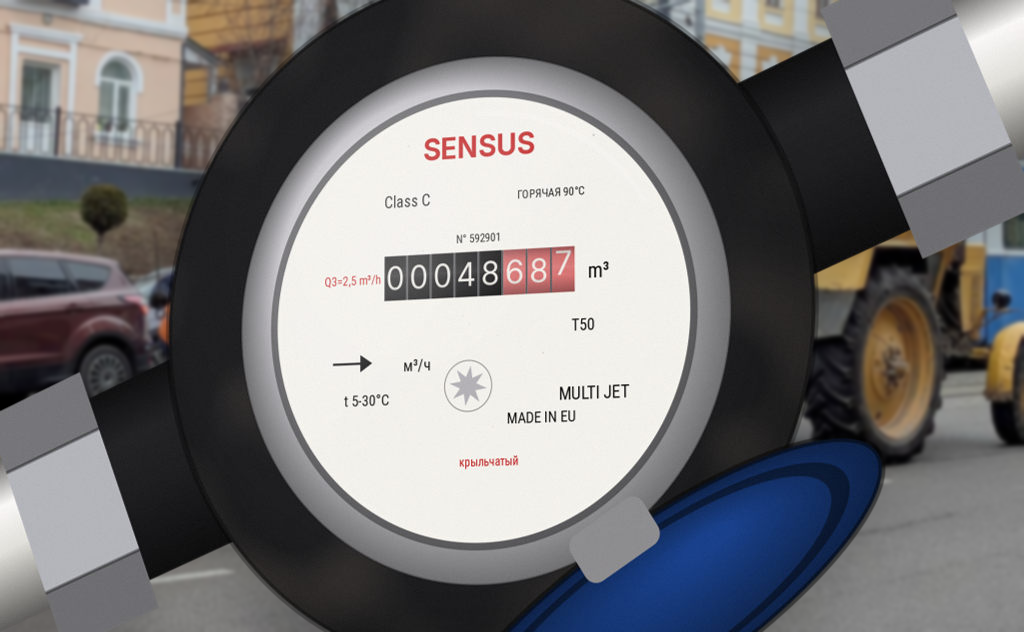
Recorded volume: 48.687 m³
